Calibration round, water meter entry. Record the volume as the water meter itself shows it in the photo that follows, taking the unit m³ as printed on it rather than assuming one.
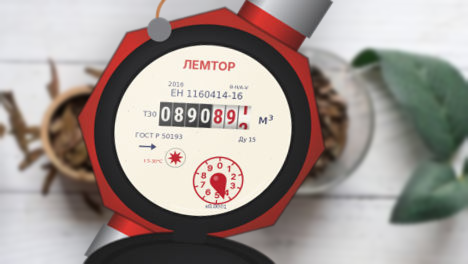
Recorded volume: 890.8914 m³
